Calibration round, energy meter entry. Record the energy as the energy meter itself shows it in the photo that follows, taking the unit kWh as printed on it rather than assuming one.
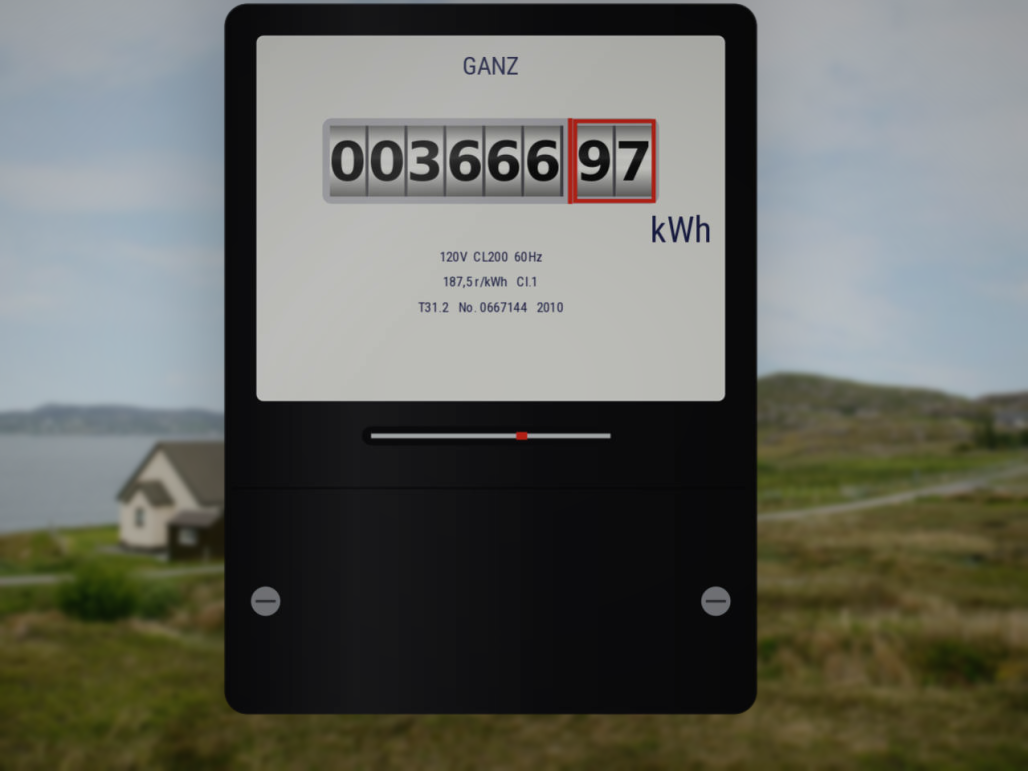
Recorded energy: 3666.97 kWh
